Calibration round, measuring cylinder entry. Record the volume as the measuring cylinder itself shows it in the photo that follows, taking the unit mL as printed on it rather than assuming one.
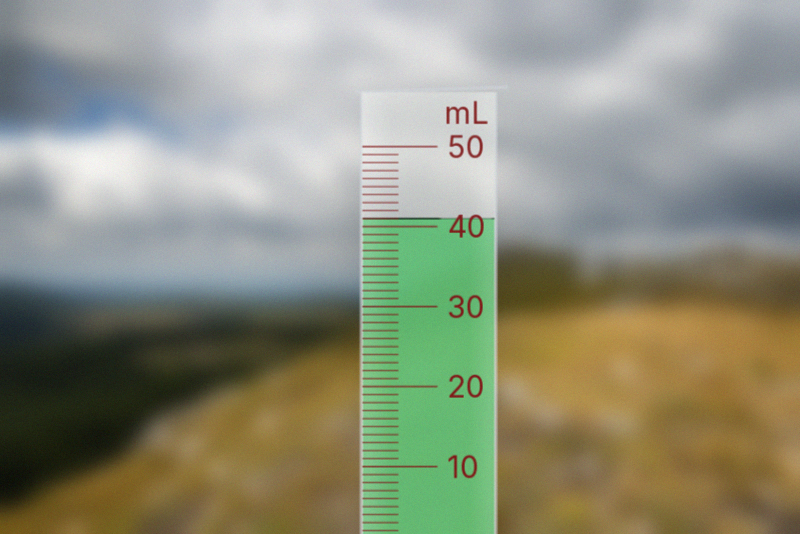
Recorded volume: 41 mL
